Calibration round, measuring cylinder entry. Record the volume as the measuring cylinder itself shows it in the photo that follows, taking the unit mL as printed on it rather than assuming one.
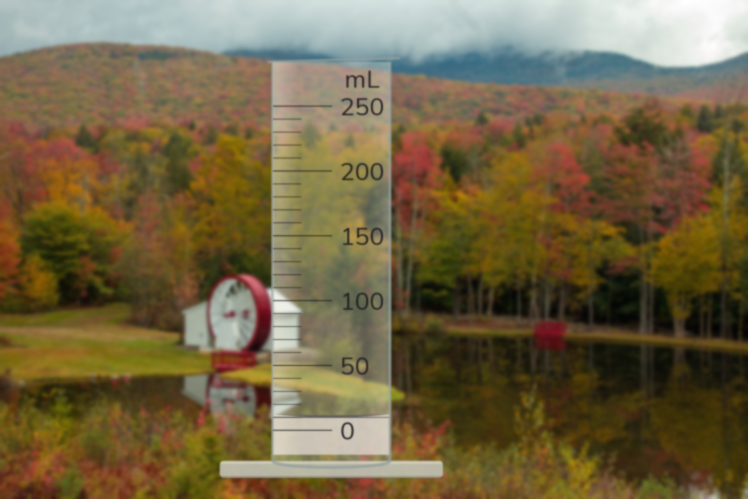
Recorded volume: 10 mL
